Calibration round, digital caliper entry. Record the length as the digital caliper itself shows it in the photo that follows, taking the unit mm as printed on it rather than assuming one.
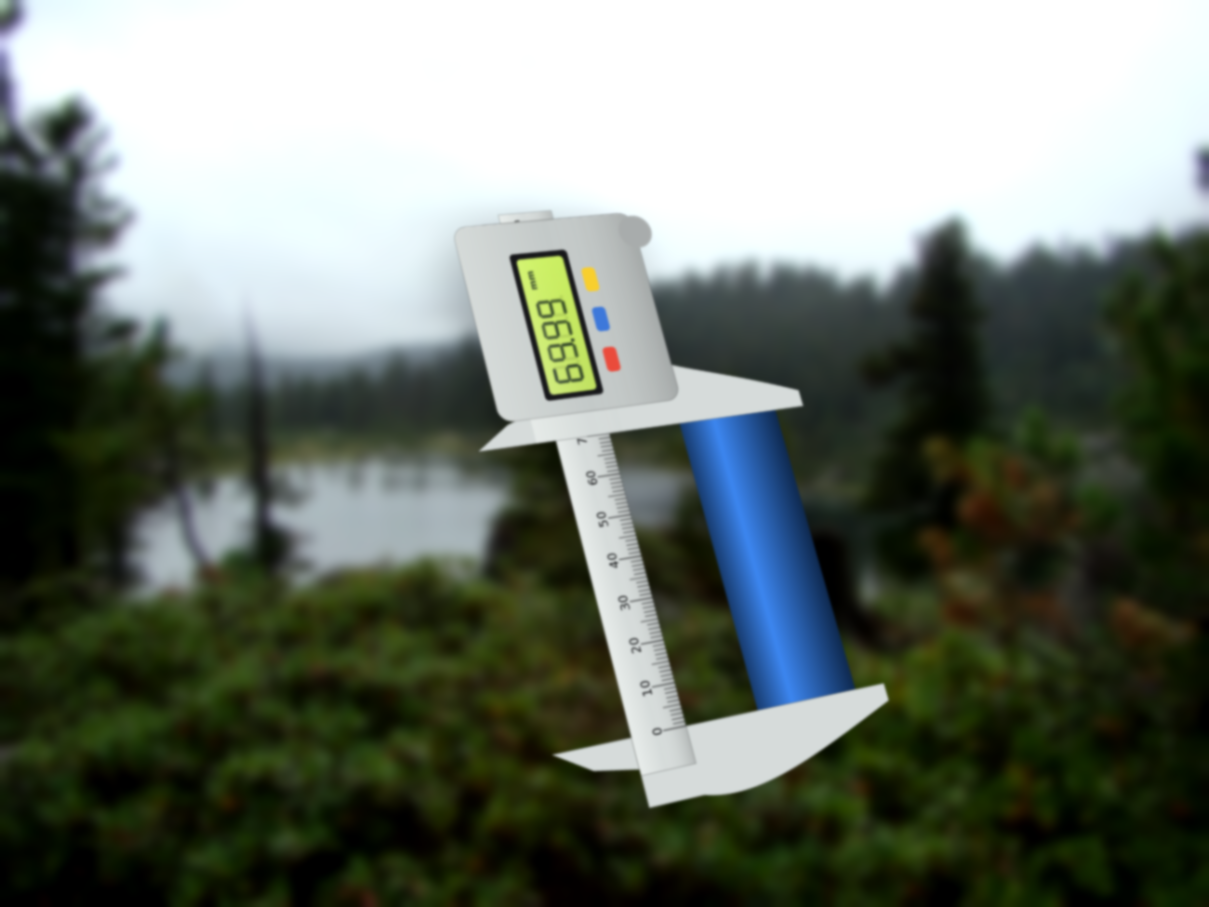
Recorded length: 69.99 mm
